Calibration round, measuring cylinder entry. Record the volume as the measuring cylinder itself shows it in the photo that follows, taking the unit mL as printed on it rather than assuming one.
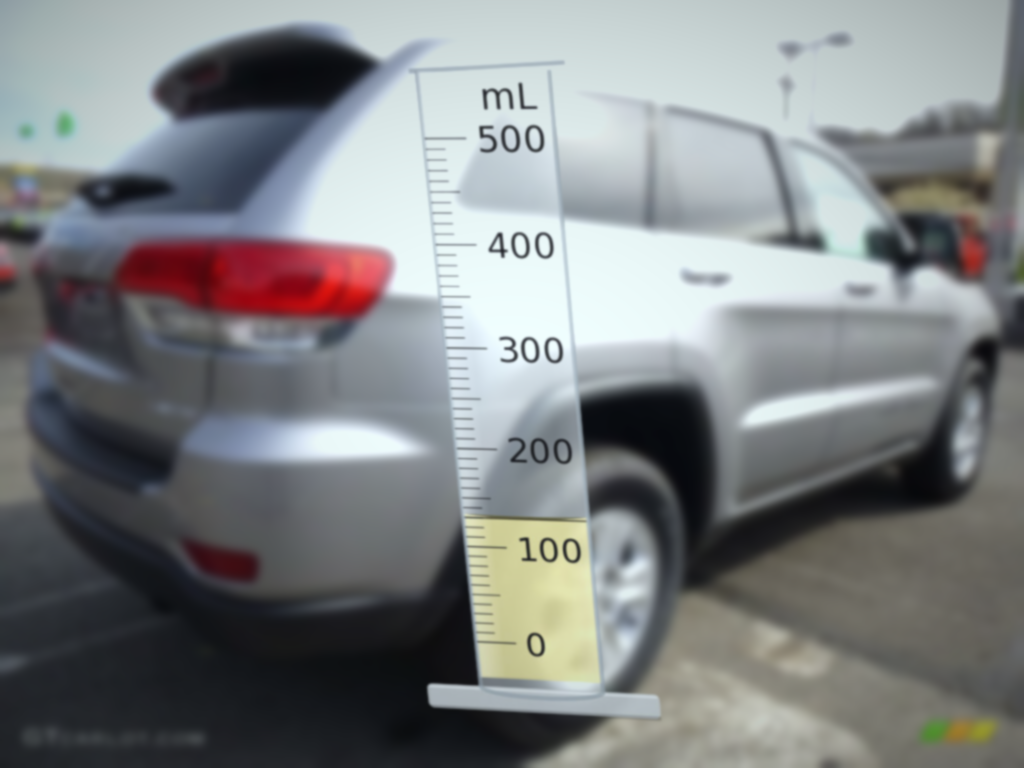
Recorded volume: 130 mL
